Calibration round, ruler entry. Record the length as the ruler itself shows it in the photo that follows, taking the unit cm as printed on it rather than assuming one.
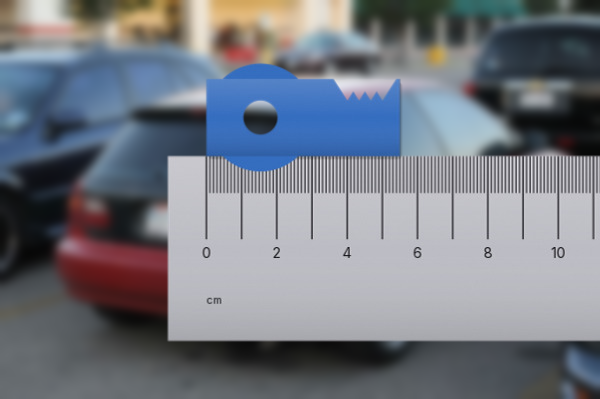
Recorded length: 5.5 cm
